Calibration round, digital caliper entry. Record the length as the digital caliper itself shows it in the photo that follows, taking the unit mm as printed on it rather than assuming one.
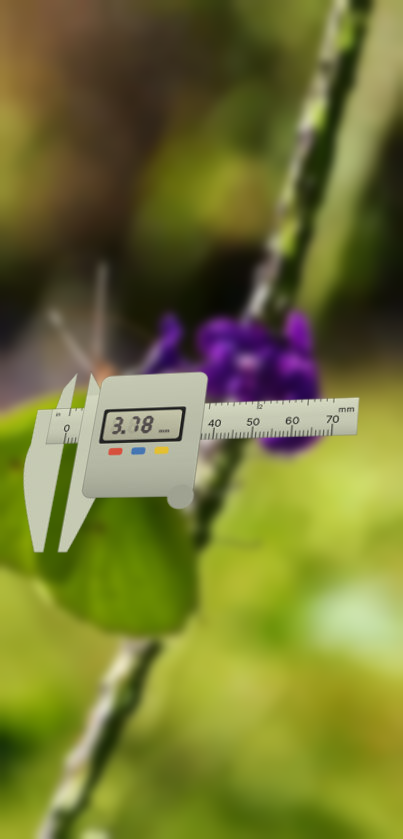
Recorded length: 3.78 mm
